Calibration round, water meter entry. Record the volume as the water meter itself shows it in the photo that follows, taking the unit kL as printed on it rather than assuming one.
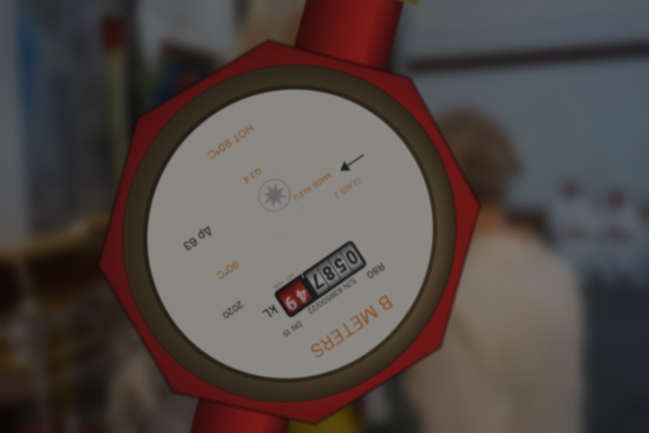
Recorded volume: 587.49 kL
